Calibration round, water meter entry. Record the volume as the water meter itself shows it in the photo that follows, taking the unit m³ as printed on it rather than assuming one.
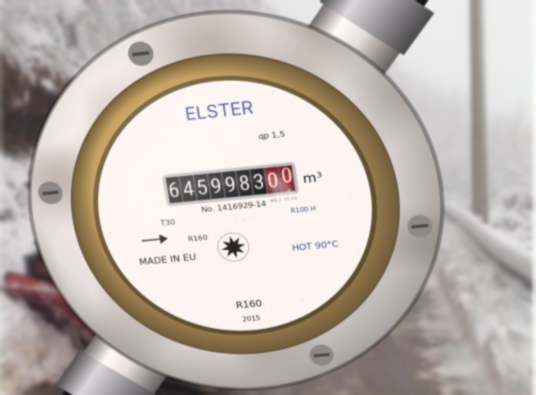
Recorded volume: 6459983.00 m³
